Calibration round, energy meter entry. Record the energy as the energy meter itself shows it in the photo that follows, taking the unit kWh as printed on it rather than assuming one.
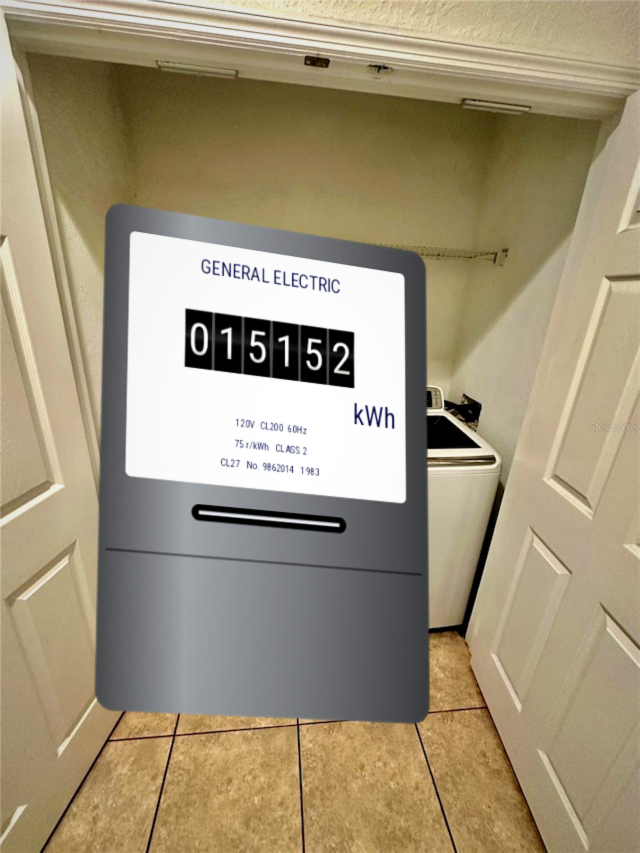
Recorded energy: 15152 kWh
